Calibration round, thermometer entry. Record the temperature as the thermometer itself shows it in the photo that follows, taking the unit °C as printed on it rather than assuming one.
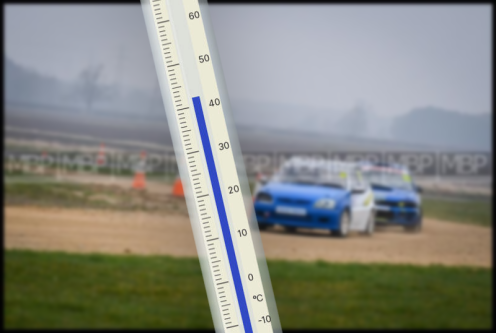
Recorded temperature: 42 °C
